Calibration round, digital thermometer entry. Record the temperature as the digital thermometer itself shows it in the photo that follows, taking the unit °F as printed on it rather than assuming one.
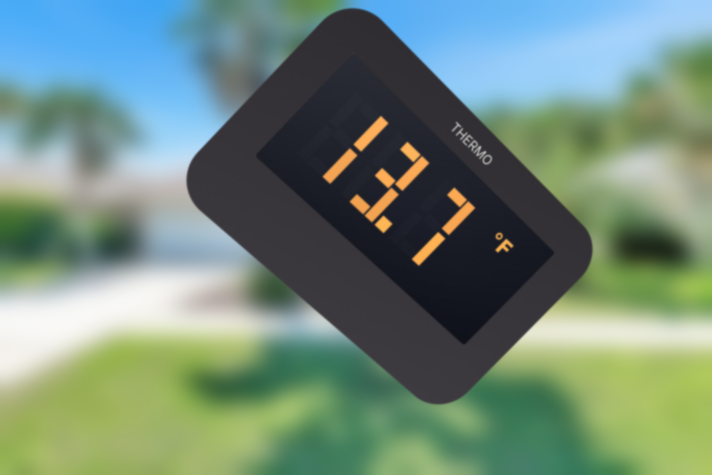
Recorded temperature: 13.7 °F
